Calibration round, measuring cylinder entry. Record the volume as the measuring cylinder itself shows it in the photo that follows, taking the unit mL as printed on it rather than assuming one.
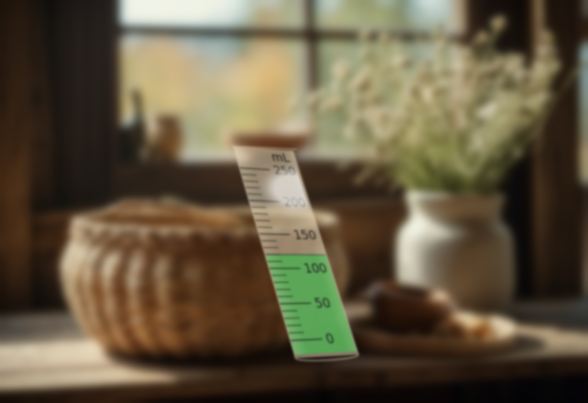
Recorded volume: 120 mL
